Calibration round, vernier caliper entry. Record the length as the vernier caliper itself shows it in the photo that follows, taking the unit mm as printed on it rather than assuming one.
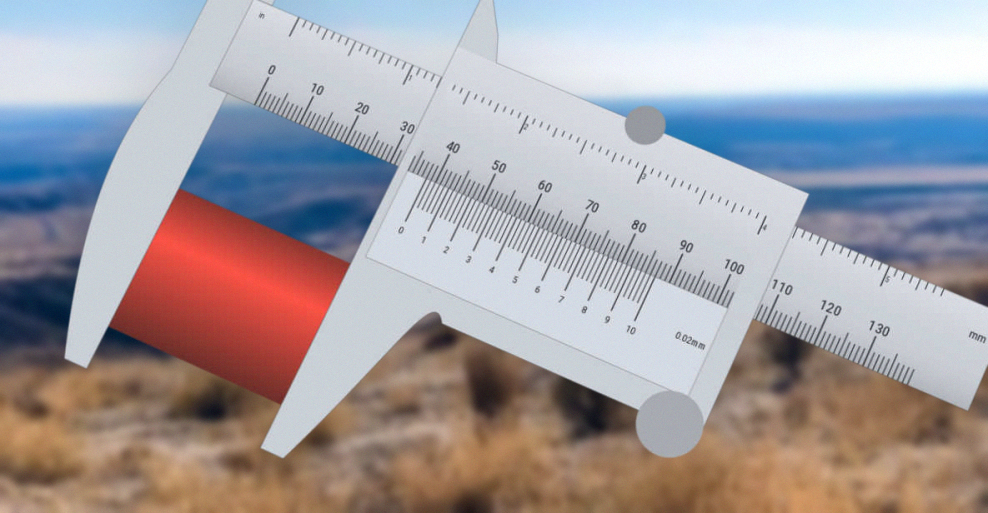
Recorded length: 38.0 mm
